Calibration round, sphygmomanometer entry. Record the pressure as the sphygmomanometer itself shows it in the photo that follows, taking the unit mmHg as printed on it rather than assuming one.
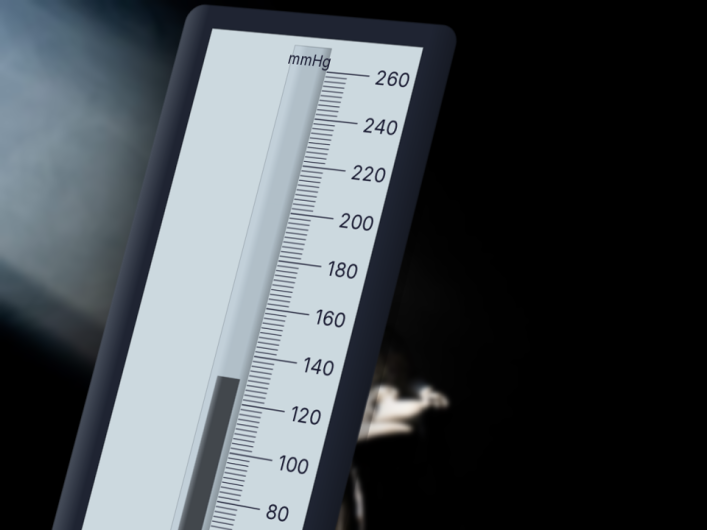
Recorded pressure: 130 mmHg
